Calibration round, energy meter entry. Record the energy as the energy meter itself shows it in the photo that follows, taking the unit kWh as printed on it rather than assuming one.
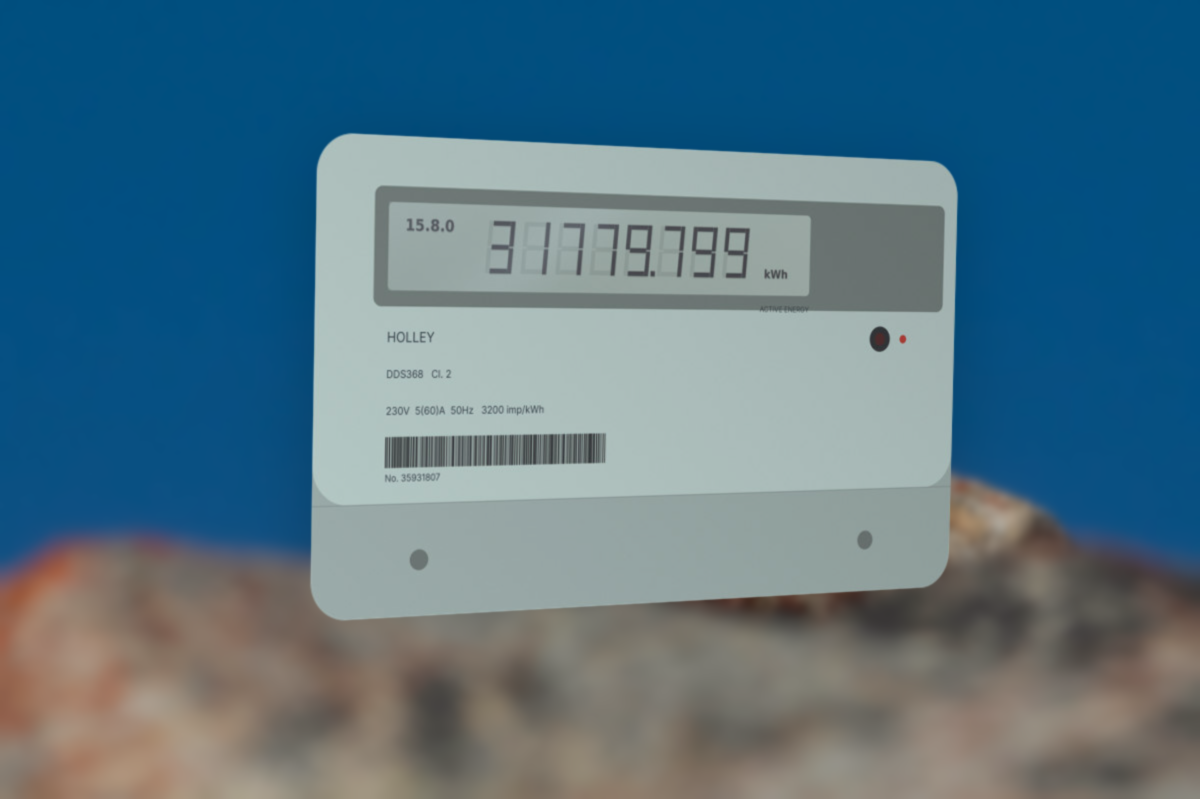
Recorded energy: 31779.799 kWh
